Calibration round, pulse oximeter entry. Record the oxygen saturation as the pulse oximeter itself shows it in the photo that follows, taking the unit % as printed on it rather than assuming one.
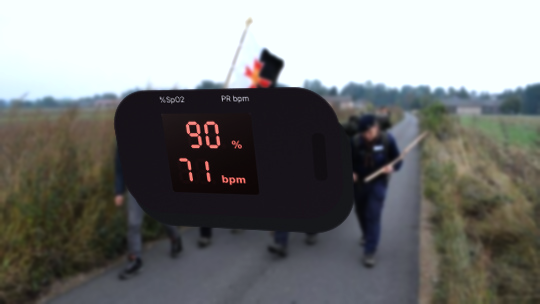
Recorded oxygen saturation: 90 %
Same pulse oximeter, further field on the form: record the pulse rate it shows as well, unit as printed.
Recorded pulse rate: 71 bpm
